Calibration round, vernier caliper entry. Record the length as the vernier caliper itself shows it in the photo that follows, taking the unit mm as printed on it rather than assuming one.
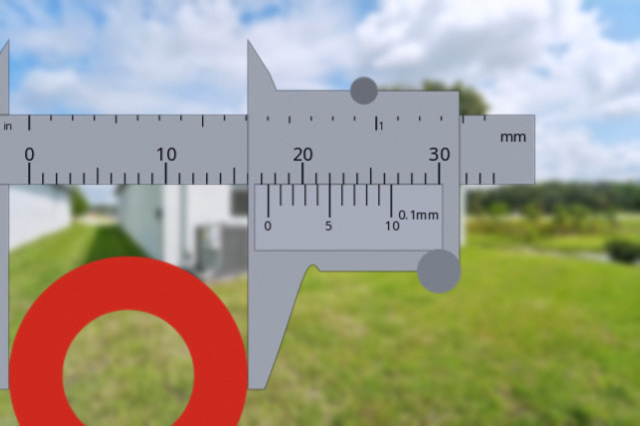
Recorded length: 17.5 mm
